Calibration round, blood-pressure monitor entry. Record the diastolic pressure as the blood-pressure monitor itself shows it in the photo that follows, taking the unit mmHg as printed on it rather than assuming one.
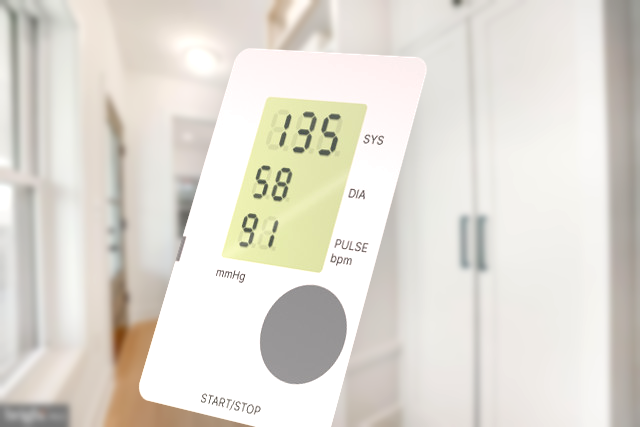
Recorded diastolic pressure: 58 mmHg
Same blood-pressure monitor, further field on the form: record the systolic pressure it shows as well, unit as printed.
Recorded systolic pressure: 135 mmHg
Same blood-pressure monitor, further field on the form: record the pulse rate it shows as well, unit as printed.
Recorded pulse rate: 91 bpm
